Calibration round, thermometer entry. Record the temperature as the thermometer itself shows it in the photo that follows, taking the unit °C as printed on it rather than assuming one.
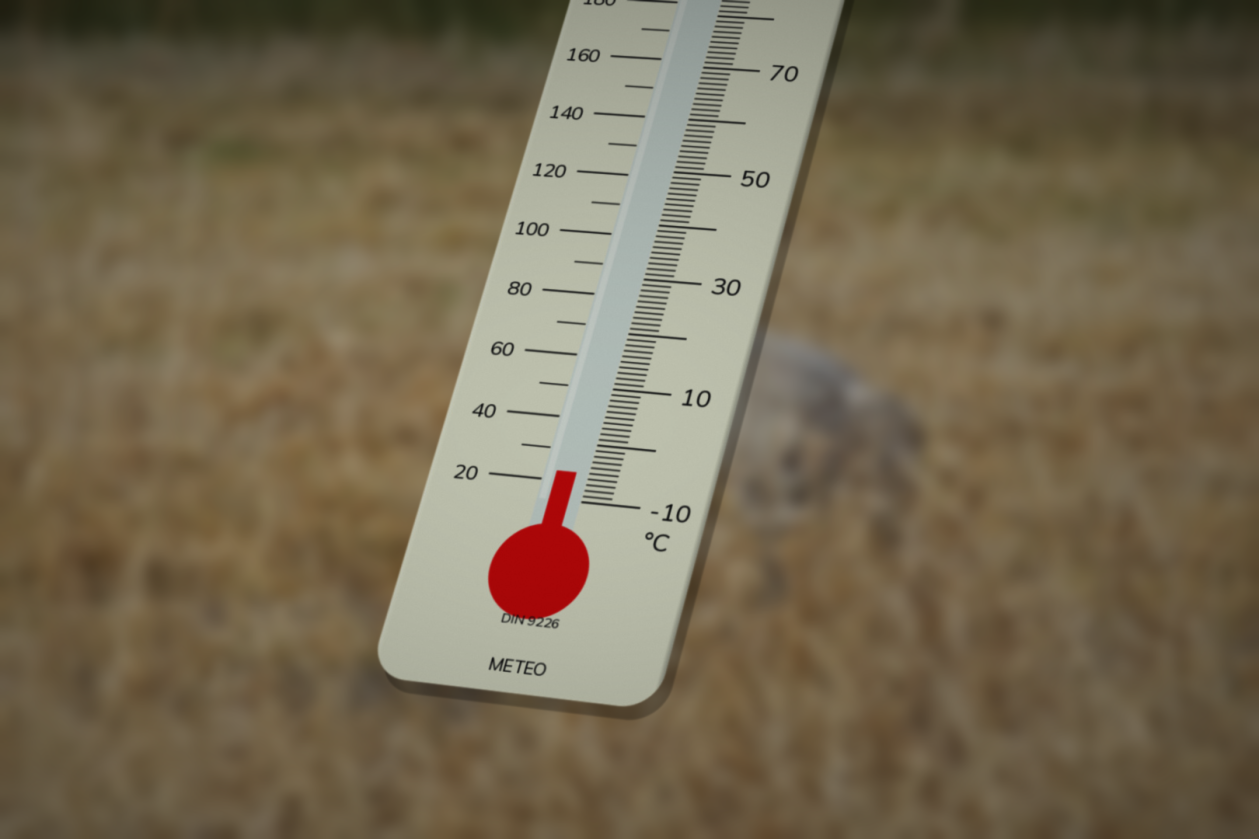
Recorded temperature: -5 °C
